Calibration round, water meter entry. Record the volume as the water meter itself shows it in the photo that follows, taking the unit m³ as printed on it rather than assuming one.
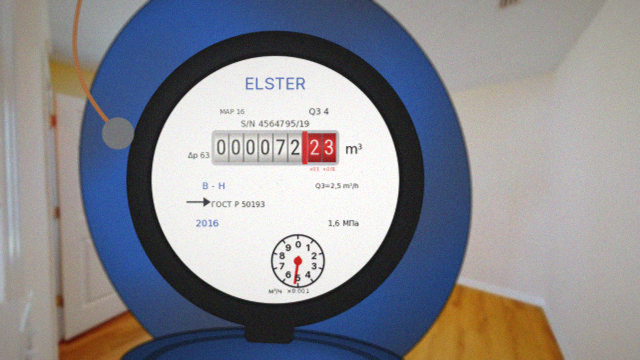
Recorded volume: 72.235 m³
